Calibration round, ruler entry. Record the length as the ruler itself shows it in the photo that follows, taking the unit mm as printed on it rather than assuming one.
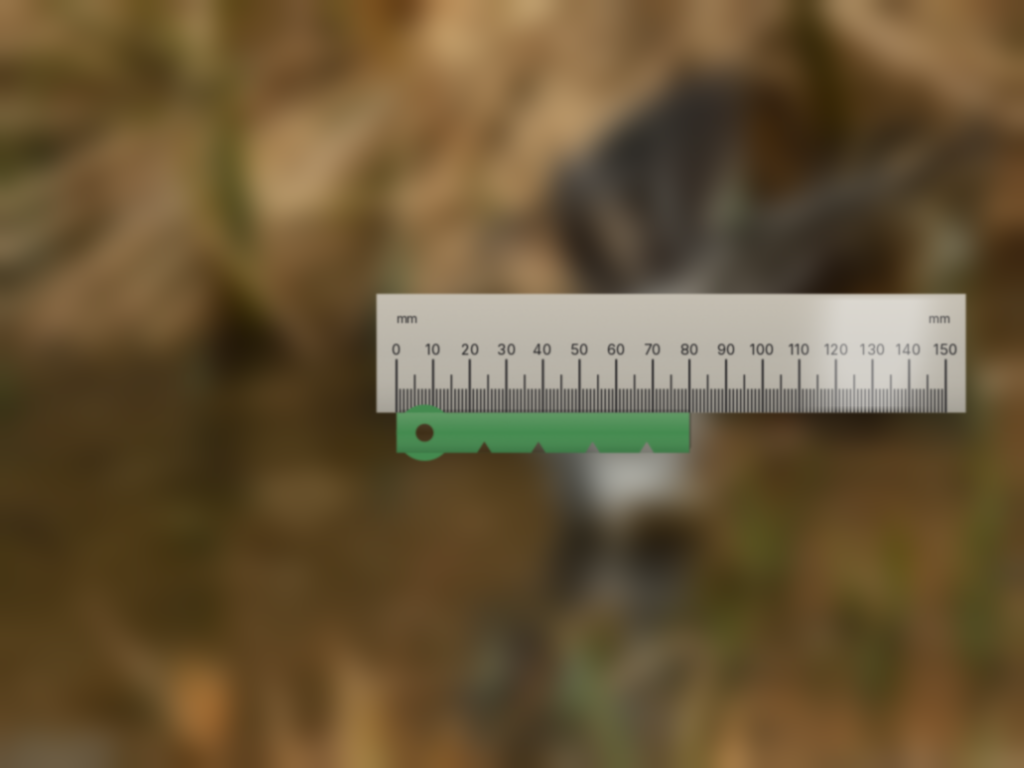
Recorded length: 80 mm
